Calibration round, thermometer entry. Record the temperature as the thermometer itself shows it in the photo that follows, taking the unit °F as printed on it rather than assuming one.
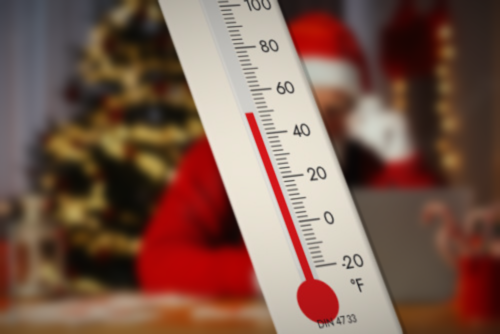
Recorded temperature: 50 °F
